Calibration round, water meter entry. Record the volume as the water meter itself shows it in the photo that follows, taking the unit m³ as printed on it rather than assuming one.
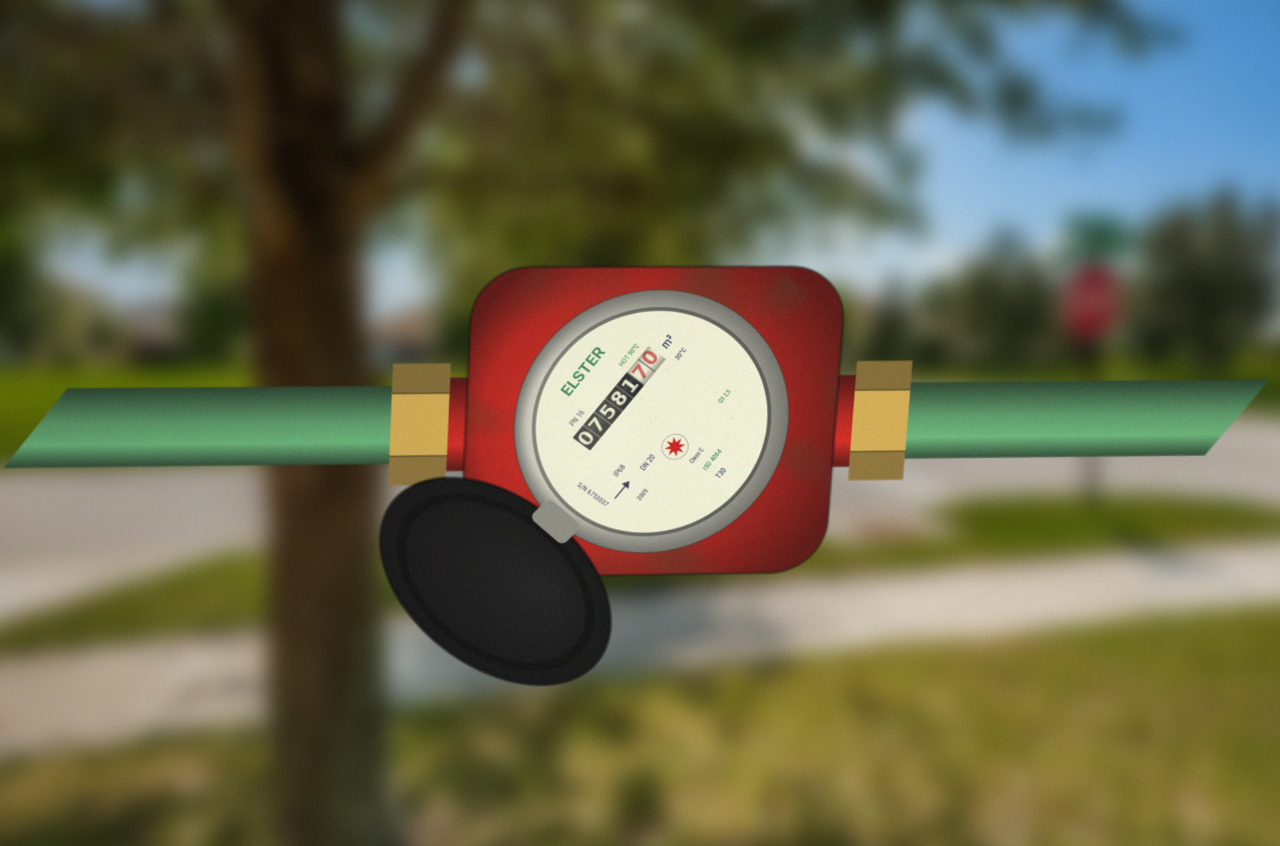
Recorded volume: 7581.70 m³
